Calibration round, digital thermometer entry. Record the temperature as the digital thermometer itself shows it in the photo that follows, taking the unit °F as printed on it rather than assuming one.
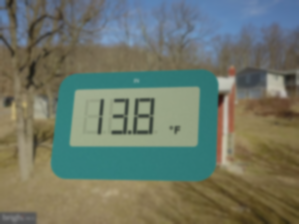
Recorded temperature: 13.8 °F
